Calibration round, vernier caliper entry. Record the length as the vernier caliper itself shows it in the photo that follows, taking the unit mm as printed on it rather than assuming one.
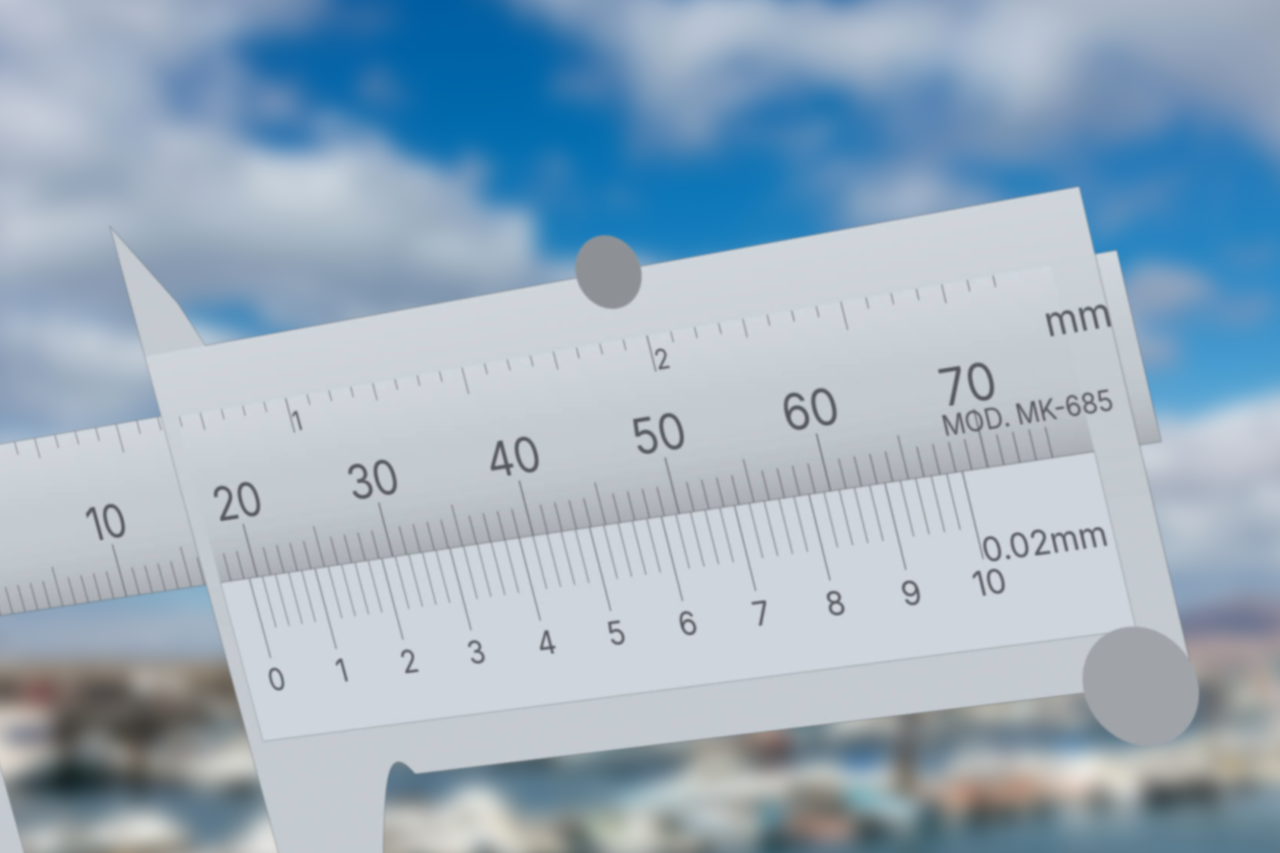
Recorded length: 19.4 mm
